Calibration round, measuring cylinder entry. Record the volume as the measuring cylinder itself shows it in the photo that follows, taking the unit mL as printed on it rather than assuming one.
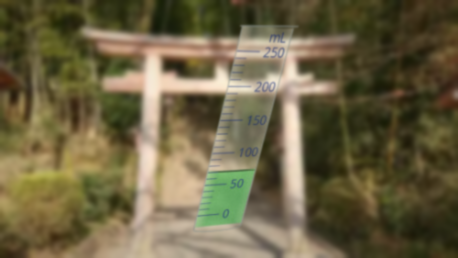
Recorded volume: 70 mL
